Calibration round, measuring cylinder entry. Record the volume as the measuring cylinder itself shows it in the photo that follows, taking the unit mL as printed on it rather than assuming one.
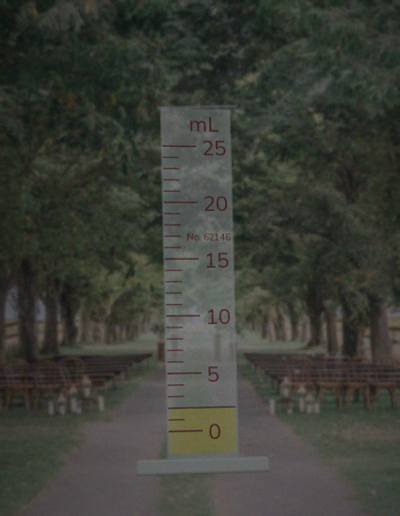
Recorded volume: 2 mL
